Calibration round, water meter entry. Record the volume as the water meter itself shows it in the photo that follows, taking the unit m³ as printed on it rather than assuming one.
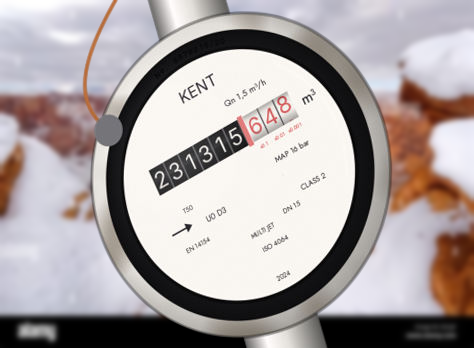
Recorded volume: 231315.648 m³
